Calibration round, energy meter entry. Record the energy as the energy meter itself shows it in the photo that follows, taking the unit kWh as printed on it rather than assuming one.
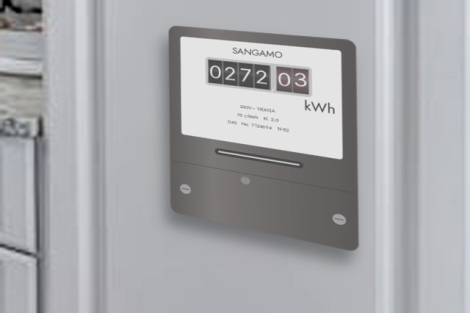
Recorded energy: 272.03 kWh
